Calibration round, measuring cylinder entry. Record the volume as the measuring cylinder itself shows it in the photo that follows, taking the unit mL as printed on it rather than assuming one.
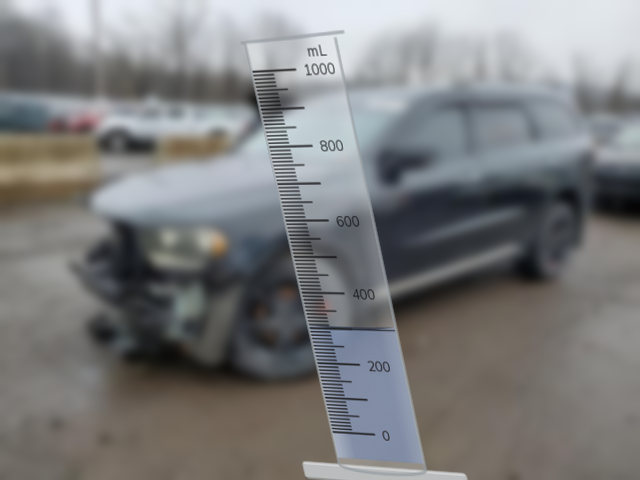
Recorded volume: 300 mL
